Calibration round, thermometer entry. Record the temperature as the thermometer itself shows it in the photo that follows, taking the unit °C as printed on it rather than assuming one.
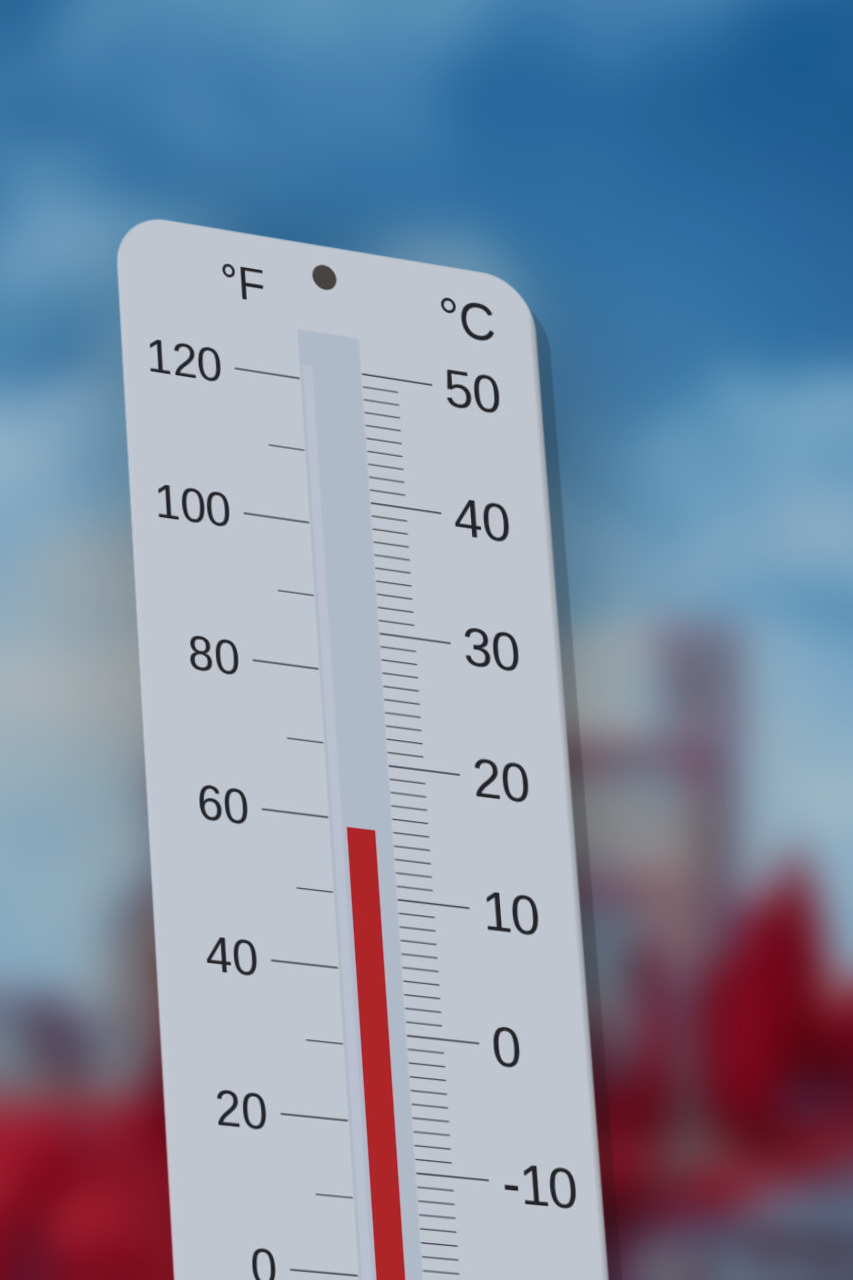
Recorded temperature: 15 °C
